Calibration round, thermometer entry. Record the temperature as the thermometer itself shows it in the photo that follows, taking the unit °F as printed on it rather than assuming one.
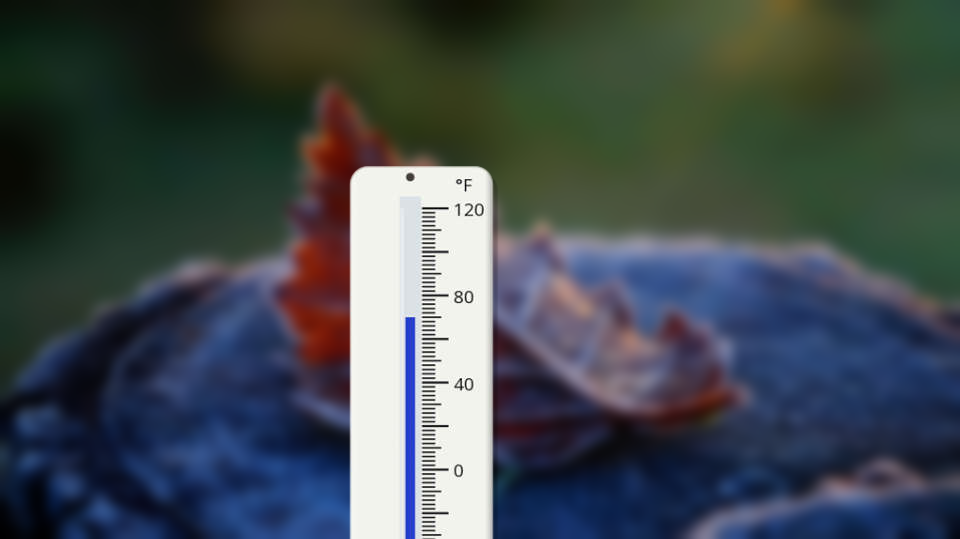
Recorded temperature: 70 °F
